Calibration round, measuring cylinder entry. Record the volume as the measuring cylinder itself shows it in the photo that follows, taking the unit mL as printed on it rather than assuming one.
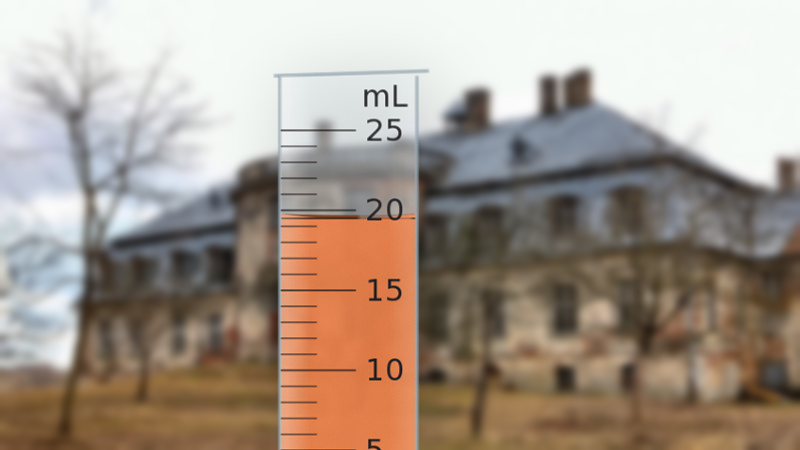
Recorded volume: 19.5 mL
